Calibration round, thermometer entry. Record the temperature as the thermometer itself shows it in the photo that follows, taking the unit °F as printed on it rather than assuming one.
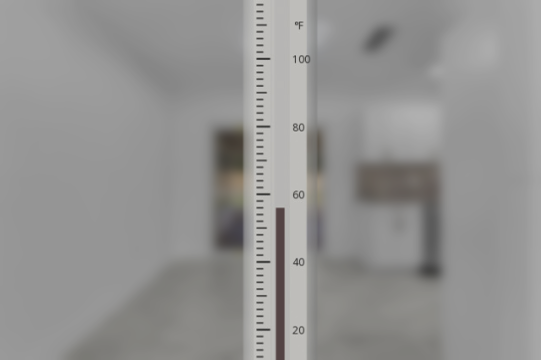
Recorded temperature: 56 °F
